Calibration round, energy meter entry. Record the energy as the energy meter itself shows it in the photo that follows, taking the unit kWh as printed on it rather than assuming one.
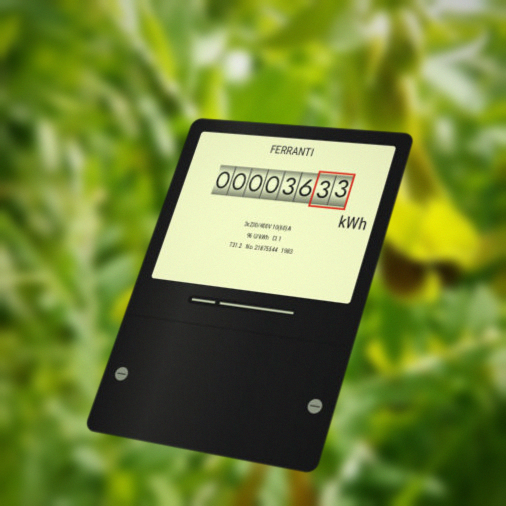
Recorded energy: 36.33 kWh
